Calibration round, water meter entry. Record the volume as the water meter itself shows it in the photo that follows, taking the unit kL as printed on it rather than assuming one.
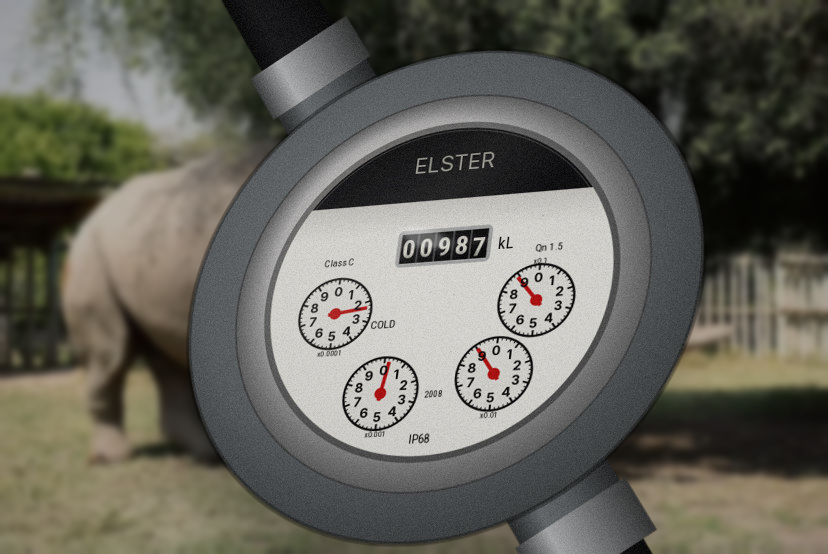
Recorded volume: 986.8902 kL
